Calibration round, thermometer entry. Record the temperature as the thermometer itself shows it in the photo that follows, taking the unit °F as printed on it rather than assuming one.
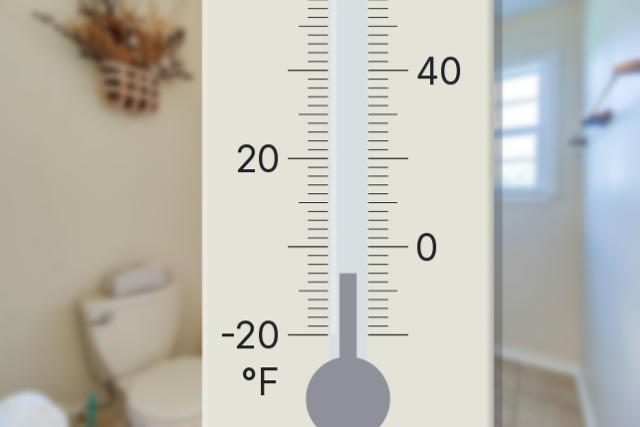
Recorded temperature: -6 °F
